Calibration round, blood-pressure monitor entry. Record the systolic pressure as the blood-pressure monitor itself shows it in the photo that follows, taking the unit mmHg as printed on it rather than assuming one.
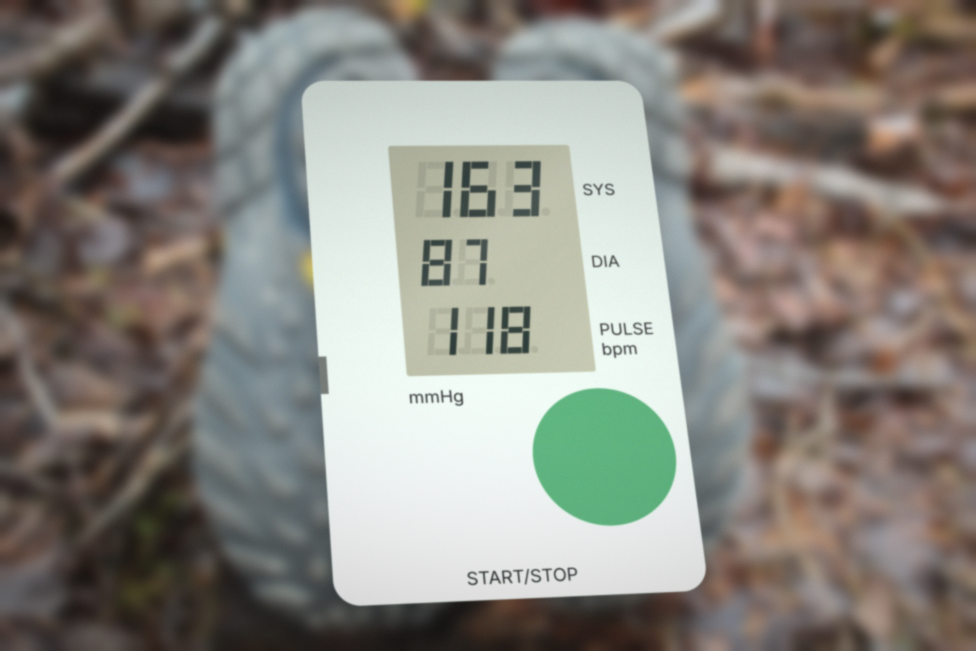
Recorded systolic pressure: 163 mmHg
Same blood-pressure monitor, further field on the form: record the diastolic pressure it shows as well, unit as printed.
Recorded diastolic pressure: 87 mmHg
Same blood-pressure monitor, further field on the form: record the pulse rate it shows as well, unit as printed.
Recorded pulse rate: 118 bpm
